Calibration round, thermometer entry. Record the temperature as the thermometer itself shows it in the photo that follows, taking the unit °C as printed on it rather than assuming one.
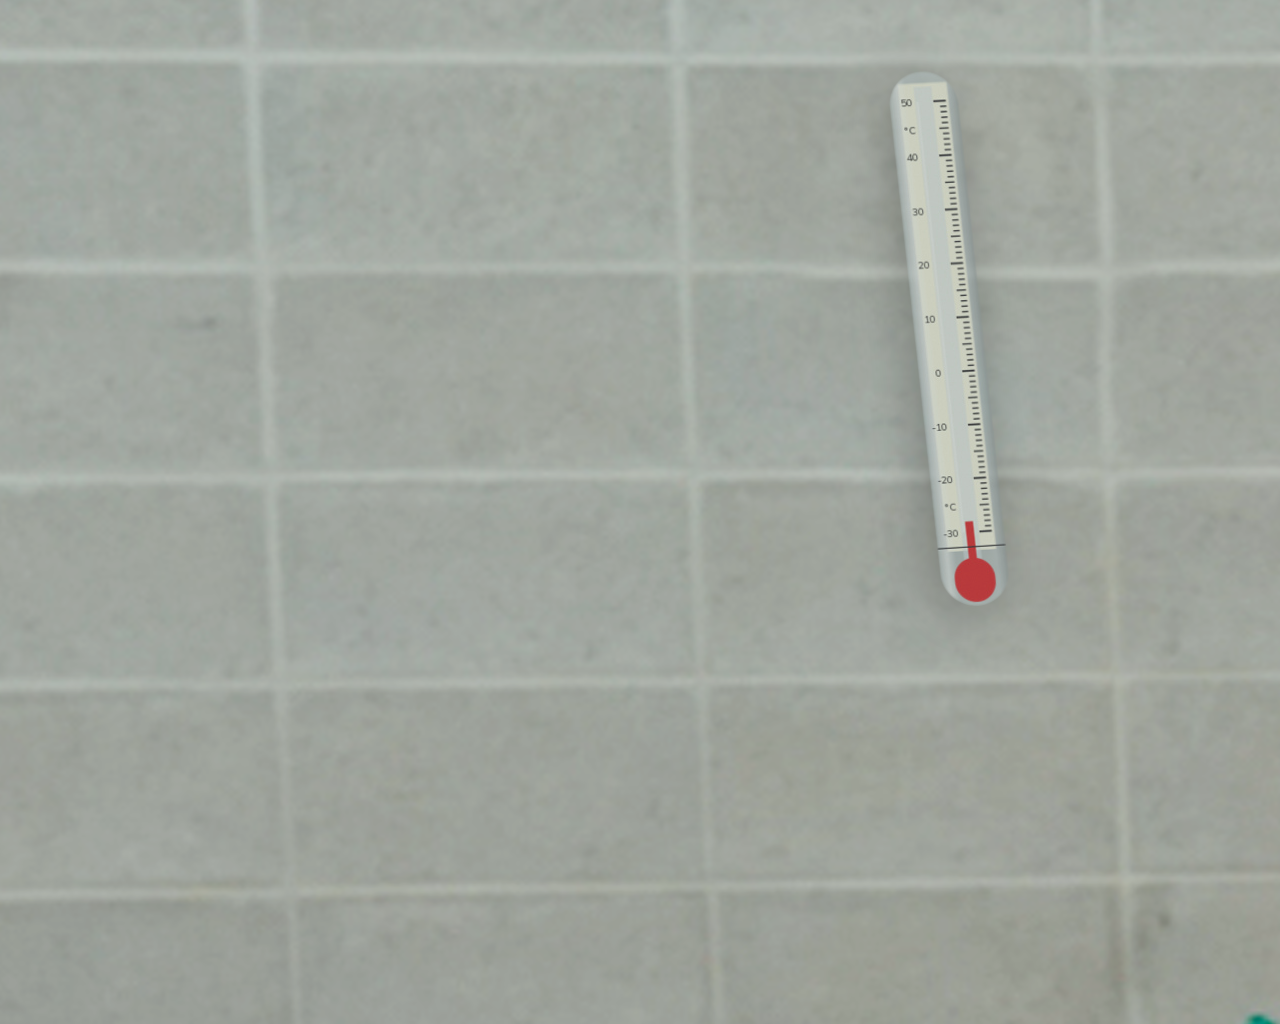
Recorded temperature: -28 °C
